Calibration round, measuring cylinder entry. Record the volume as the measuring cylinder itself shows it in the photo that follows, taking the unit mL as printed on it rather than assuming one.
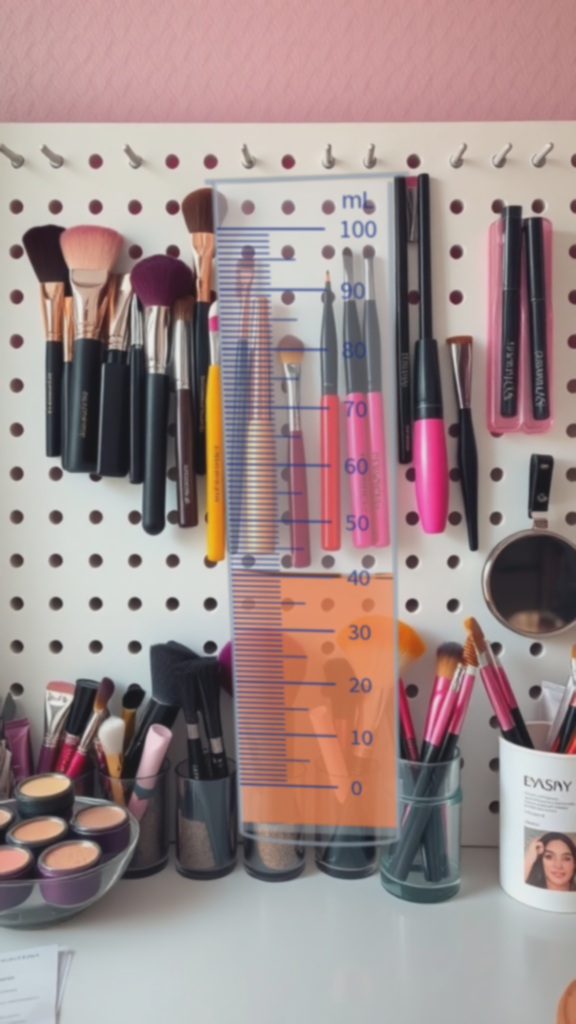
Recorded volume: 40 mL
